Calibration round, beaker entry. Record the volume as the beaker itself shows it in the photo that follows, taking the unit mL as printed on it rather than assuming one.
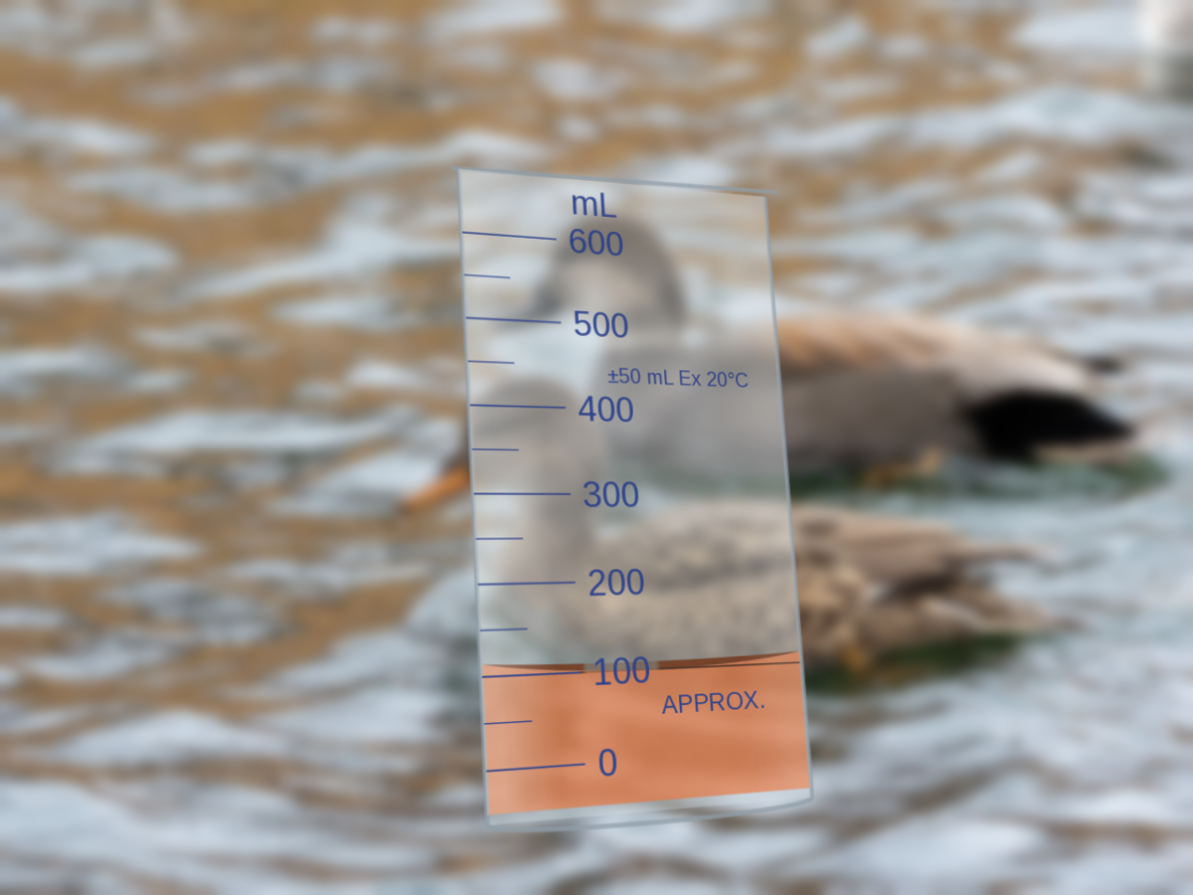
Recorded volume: 100 mL
